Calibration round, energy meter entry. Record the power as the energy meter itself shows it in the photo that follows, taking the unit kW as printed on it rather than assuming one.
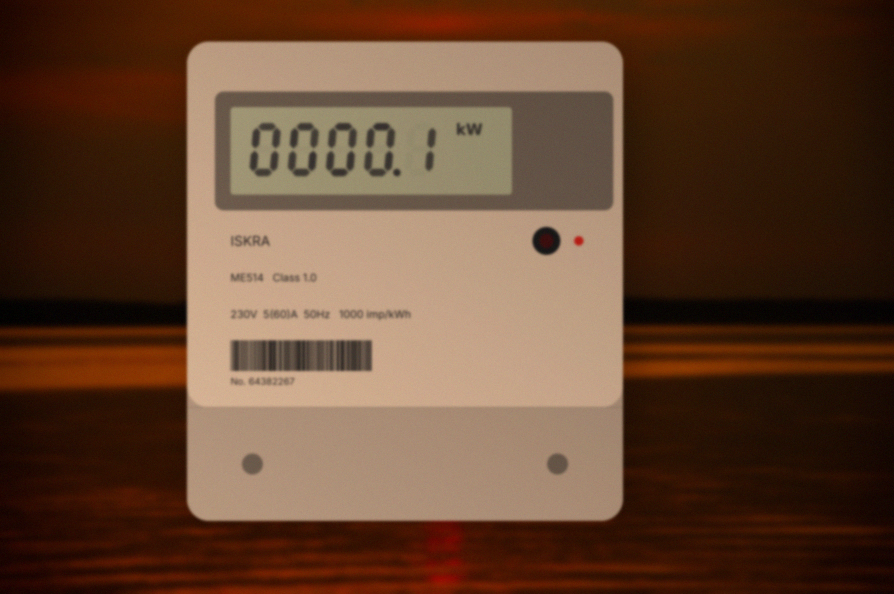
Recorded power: 0.1 kW
